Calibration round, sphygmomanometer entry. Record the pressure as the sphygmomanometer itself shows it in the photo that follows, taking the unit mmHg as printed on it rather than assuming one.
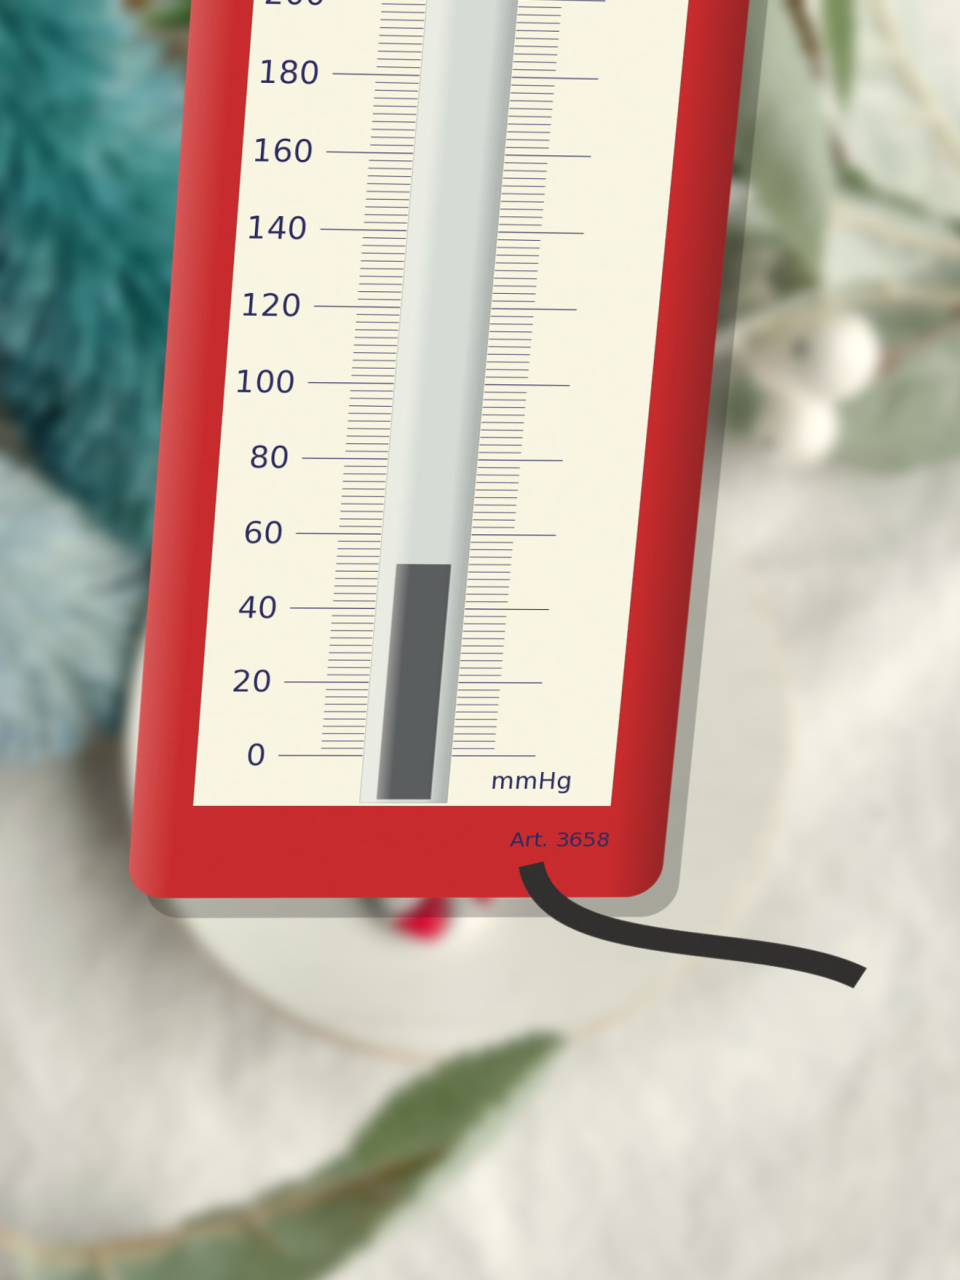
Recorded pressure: 52 mmHg
